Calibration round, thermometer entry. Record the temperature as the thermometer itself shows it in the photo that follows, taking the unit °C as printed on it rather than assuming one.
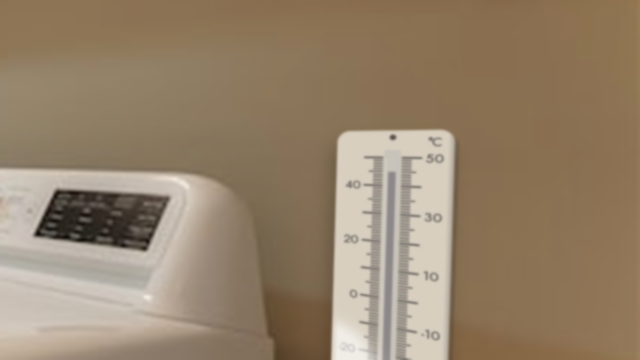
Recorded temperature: 45 °C
